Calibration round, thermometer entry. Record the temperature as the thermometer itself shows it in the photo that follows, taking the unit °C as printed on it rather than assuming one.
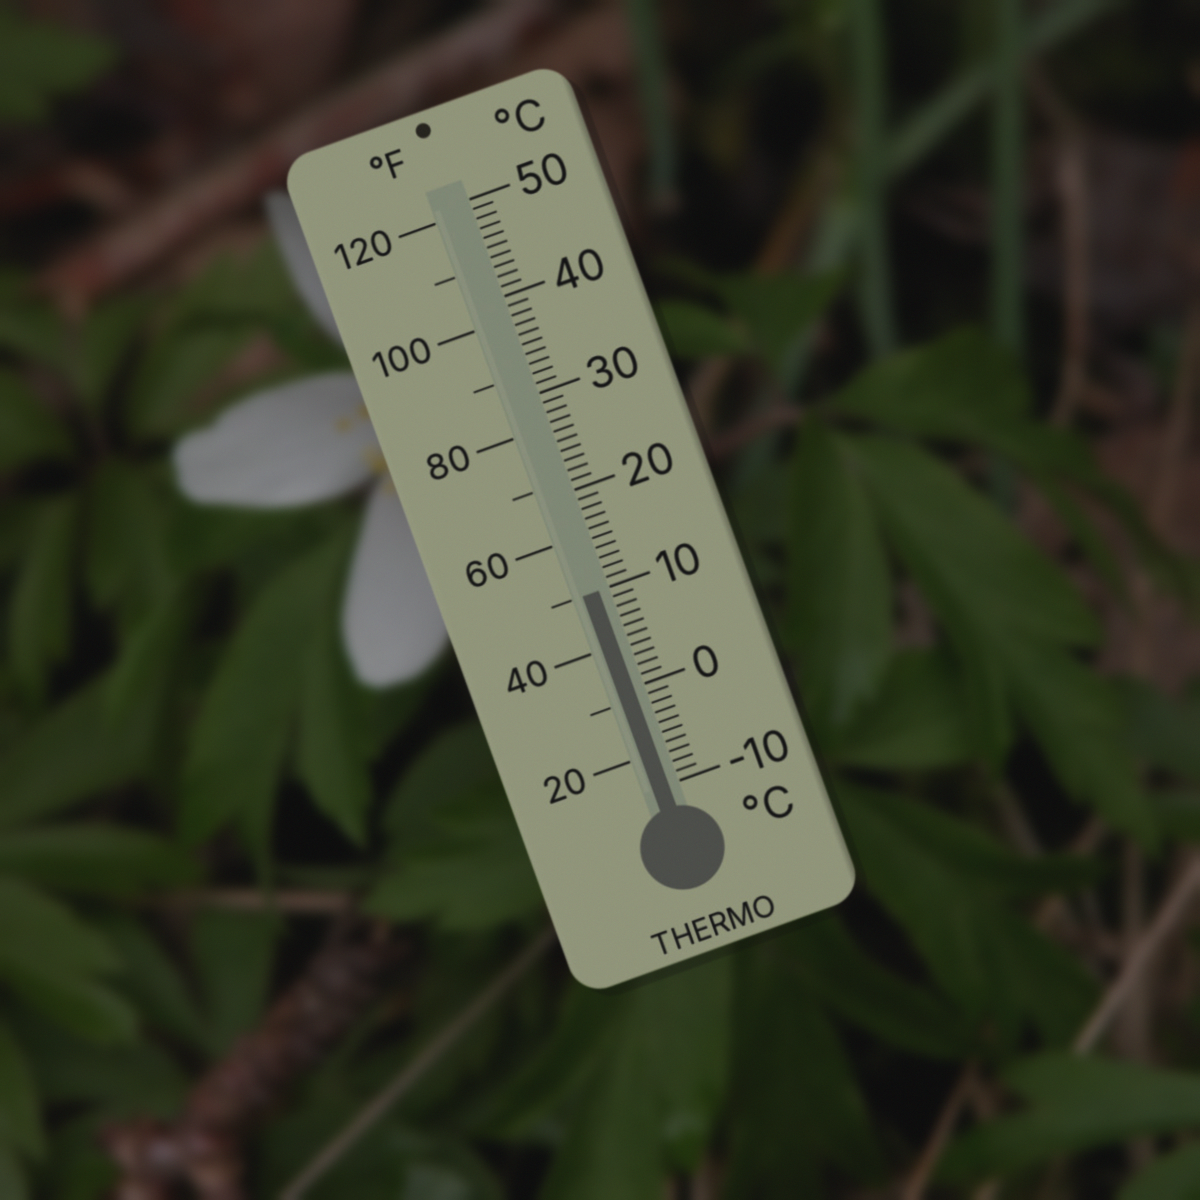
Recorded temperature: 10 °C
